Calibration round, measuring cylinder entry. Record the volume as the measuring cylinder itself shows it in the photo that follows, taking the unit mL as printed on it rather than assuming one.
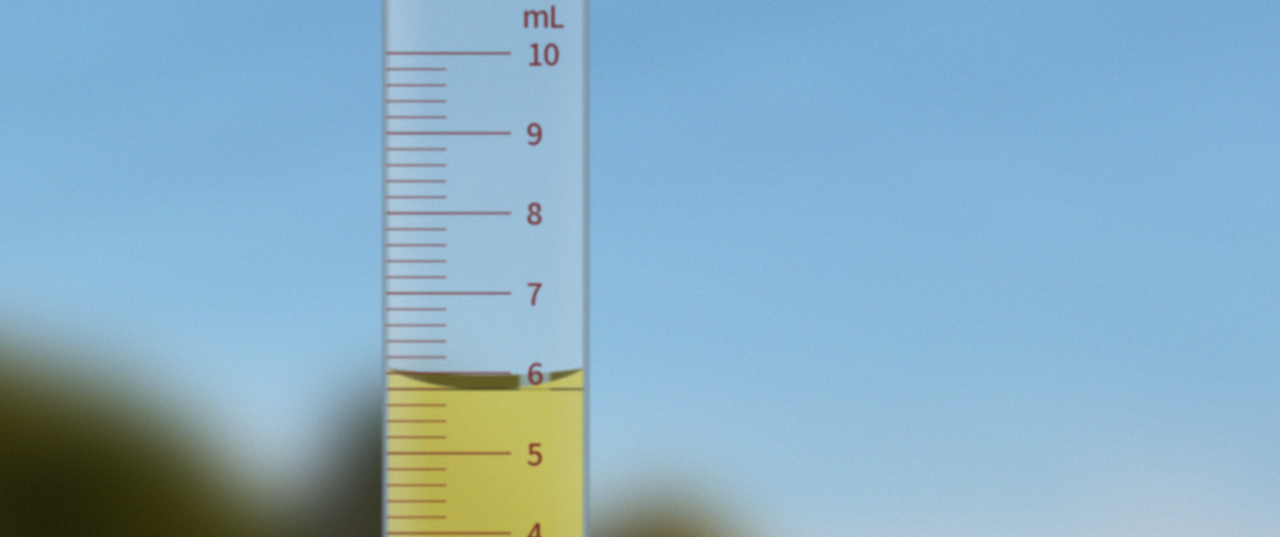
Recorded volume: 5.8 mL
